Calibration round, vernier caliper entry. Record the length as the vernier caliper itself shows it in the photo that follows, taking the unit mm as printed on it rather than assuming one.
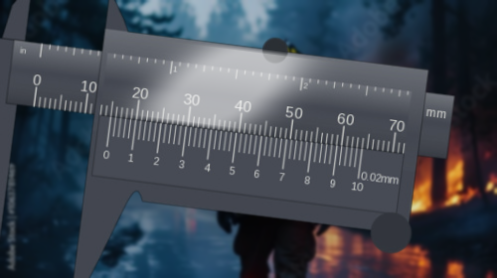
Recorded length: 15.0 mm
